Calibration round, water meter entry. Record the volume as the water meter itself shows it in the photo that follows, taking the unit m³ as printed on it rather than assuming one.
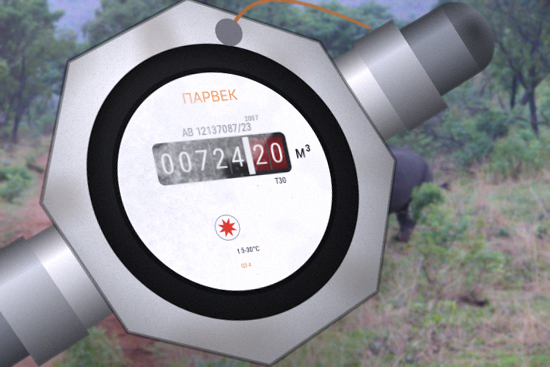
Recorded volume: 724.20 m³
